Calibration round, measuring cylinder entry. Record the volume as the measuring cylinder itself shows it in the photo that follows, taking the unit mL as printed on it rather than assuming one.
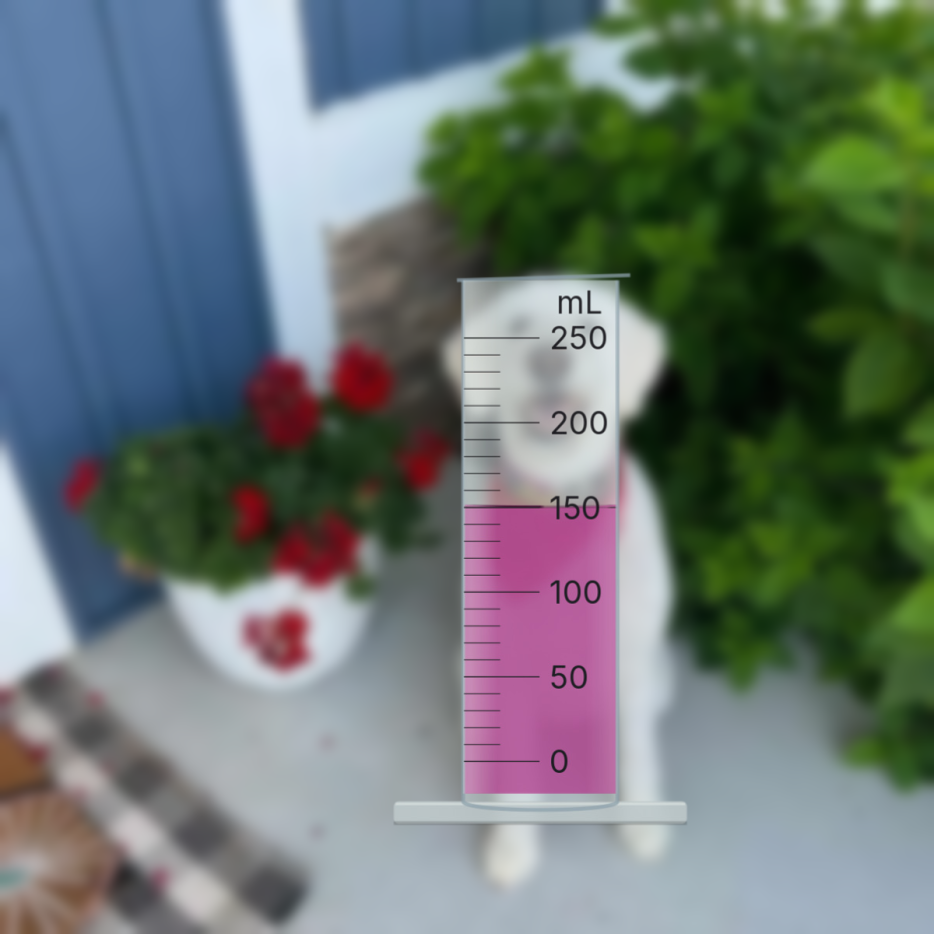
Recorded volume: 150 mL
